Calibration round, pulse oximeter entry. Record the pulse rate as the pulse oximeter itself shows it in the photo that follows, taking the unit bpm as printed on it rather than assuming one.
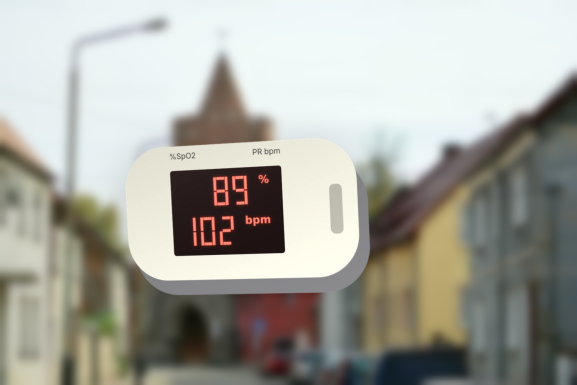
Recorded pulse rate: 102 bpm
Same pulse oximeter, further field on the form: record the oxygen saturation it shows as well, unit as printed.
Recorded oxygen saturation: 89 %
